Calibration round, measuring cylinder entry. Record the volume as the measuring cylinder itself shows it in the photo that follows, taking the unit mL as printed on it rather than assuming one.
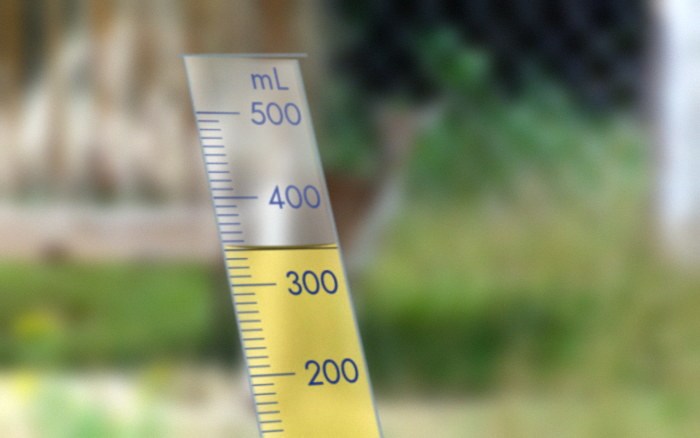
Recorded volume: 340 mL
